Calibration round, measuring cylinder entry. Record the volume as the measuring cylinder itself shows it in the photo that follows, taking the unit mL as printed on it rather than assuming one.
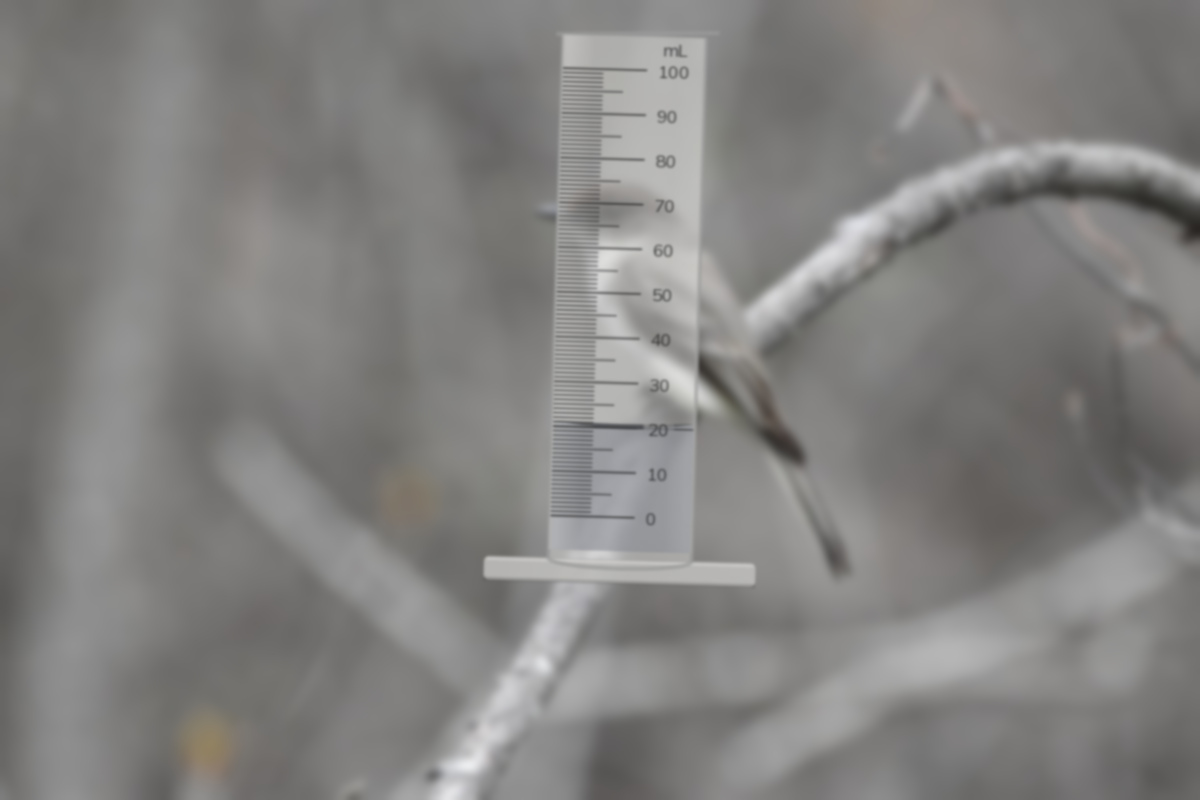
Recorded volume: 20 mL
